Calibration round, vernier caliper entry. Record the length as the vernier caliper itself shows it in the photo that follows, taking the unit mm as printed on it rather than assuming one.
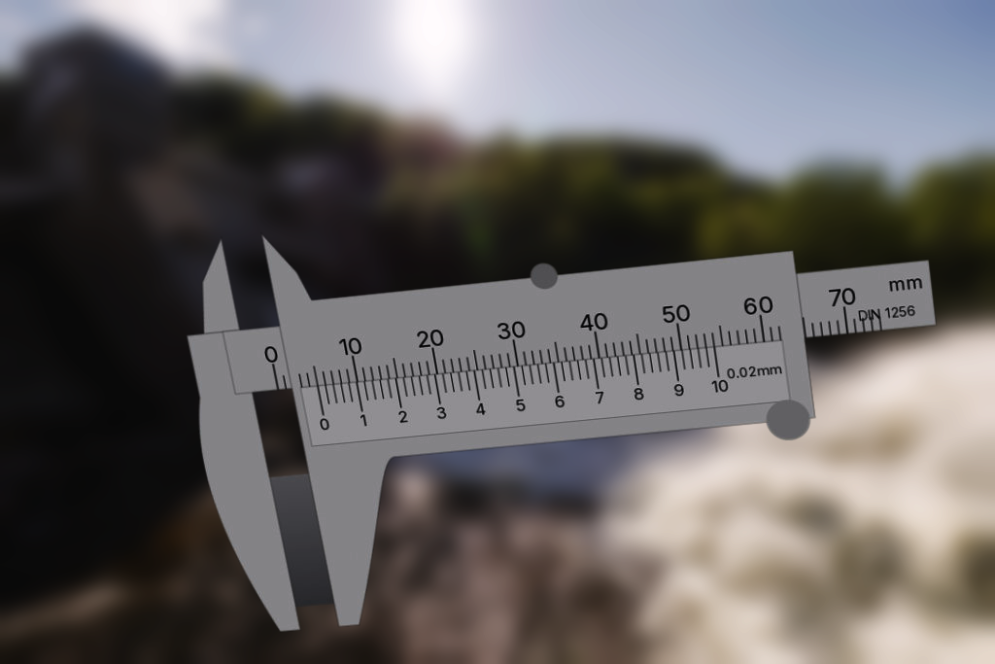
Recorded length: 5.0 mm
